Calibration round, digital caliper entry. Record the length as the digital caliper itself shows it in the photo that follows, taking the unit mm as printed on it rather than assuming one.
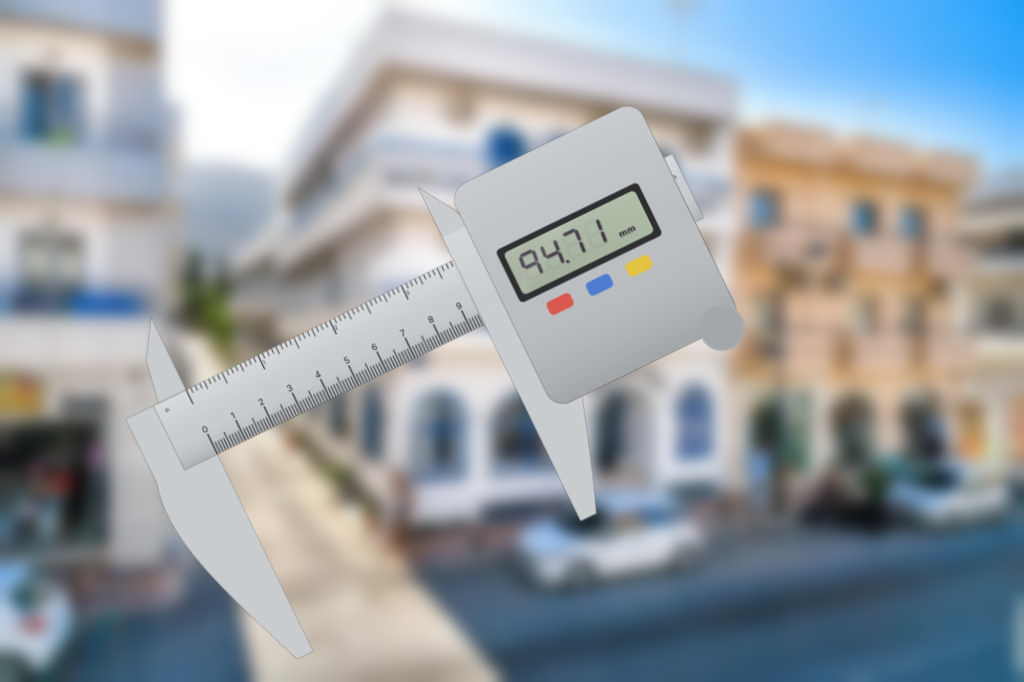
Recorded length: 94.71 mm
